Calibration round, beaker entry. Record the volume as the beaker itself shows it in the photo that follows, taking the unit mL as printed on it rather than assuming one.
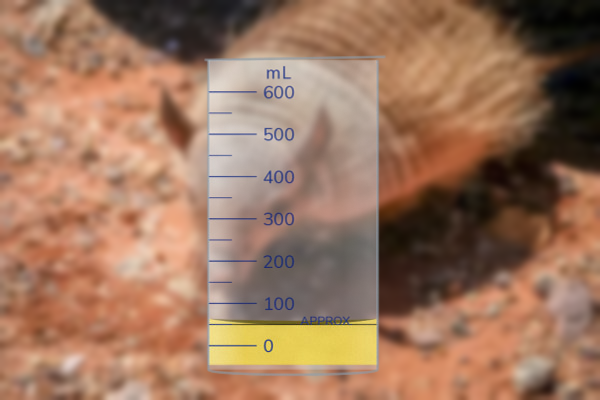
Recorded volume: 50 mL
